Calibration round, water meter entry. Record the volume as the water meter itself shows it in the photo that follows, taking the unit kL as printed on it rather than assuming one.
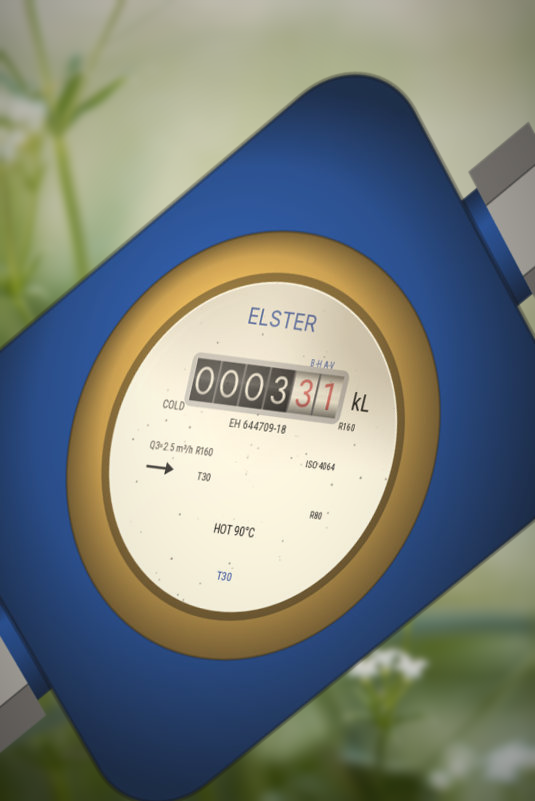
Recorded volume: 3.31 kL
